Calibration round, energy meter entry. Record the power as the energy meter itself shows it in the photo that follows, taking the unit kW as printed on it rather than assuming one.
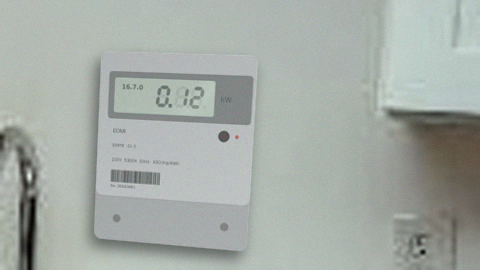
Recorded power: 0.12 kW
